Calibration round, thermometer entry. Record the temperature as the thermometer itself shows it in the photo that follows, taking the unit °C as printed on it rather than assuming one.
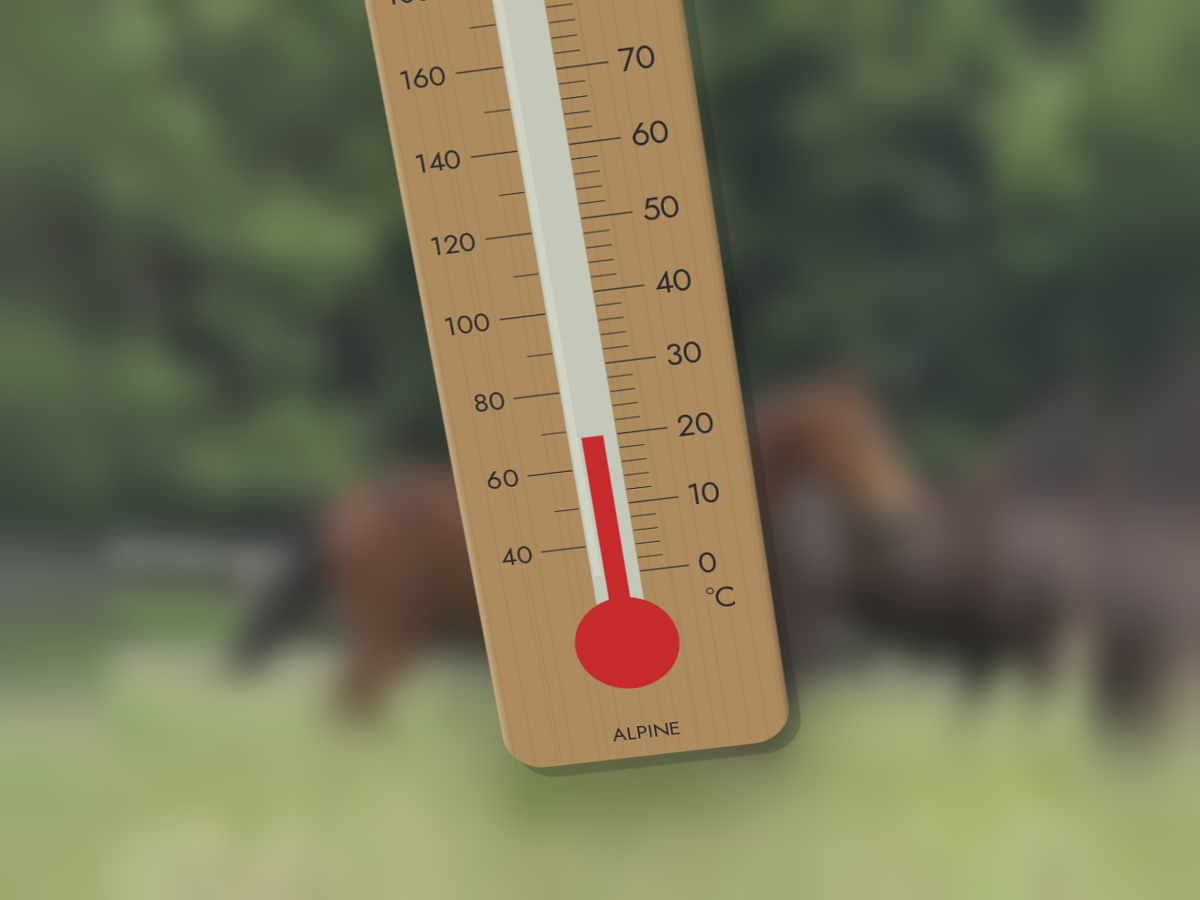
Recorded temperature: 20 °C
